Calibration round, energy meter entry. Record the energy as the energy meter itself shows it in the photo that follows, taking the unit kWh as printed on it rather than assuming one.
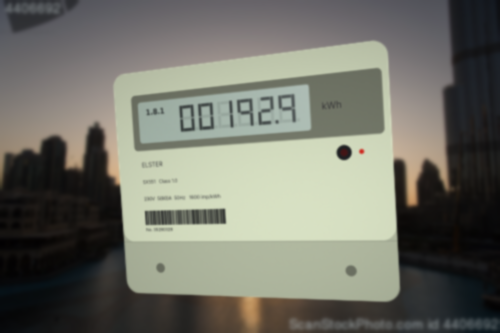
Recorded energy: 192.9 kWh
